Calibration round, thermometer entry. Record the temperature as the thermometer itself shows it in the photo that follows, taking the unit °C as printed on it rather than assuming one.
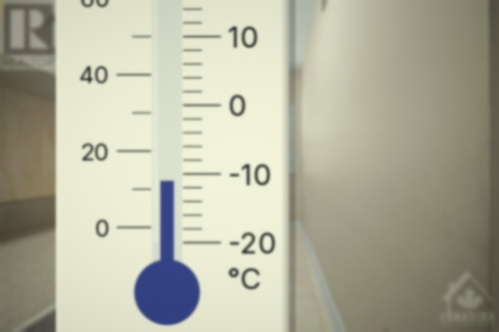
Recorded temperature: -11 °C
